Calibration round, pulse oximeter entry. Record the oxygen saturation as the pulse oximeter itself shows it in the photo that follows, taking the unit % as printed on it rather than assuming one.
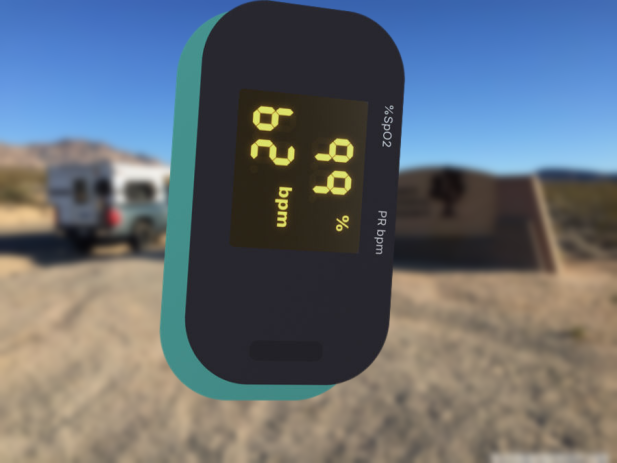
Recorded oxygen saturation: 99 %
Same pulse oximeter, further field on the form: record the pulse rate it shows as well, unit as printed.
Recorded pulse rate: 62 bpm
